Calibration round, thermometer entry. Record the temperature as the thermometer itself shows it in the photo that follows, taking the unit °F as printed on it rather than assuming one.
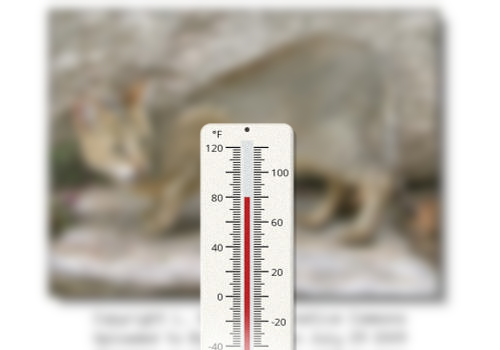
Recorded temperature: 80 °F
